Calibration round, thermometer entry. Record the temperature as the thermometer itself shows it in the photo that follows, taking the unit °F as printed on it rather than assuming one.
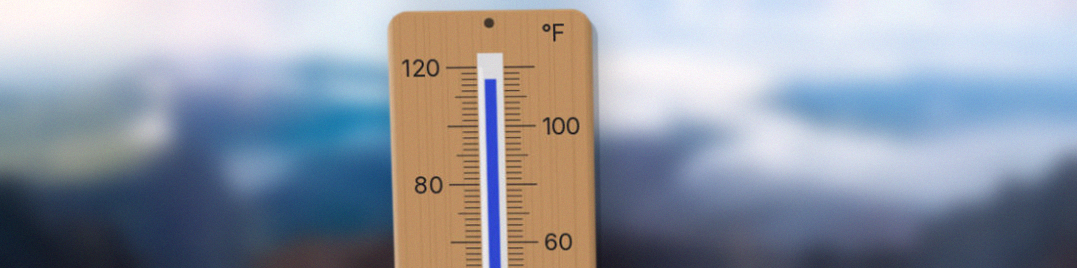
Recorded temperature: 116 °F
